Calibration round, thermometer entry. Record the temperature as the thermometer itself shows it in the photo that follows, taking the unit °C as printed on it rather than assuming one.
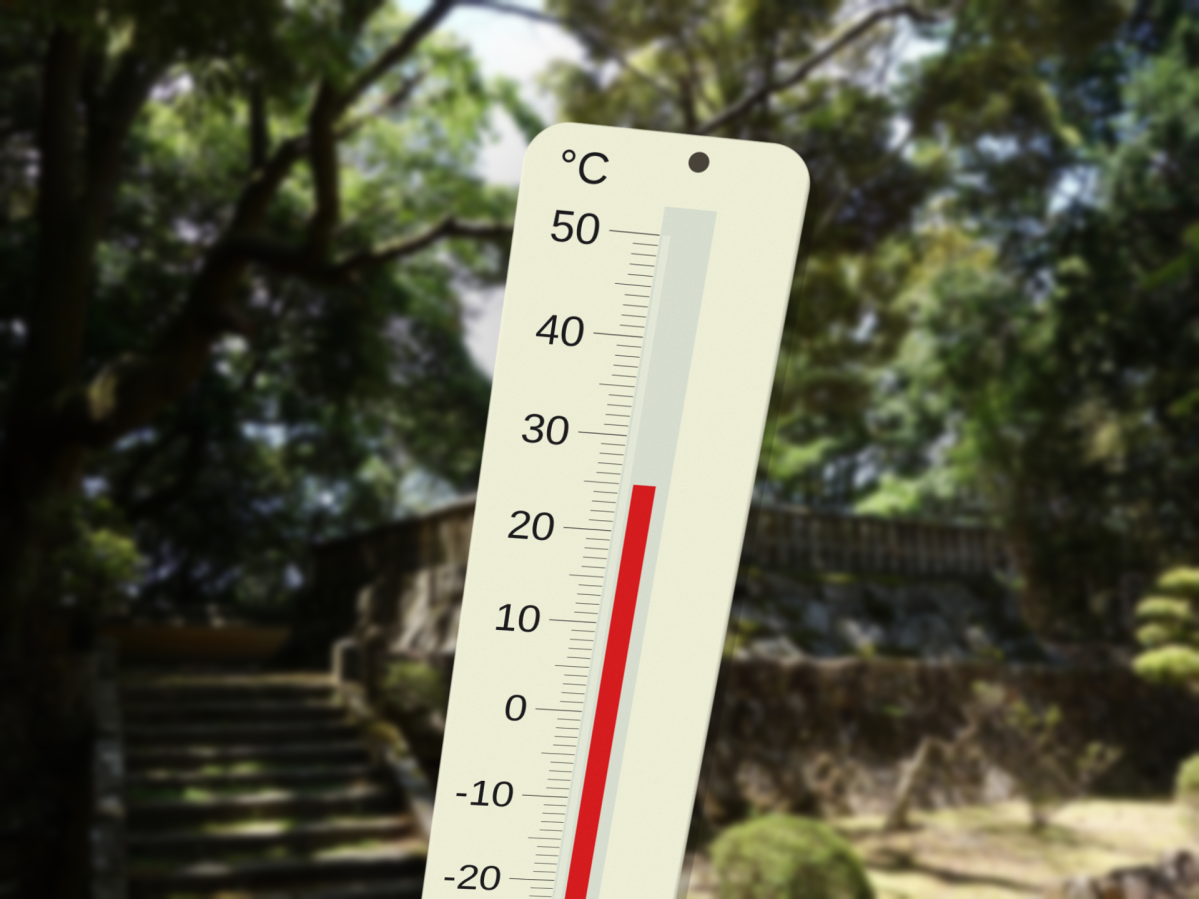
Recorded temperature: 25 °C
